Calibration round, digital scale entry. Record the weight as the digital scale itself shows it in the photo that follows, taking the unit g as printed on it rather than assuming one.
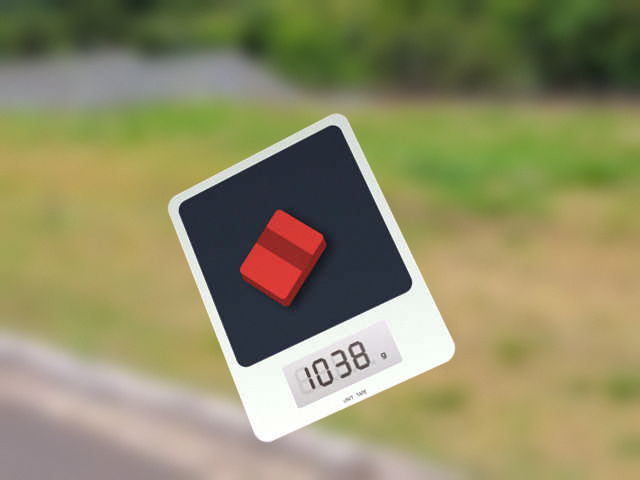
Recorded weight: 1038 g
